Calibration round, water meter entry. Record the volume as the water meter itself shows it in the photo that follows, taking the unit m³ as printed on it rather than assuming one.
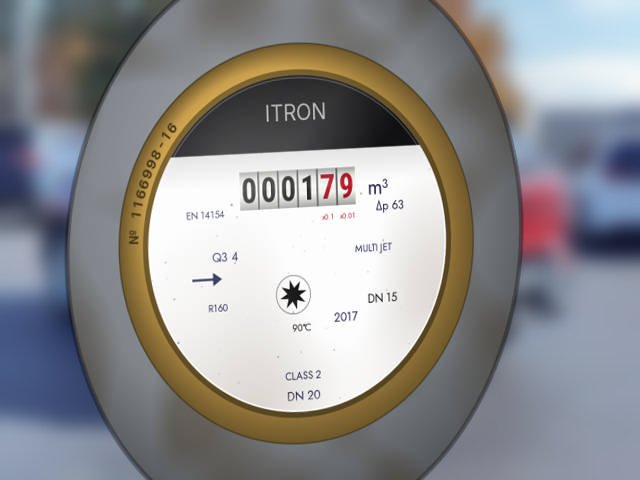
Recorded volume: 1.79 m³
